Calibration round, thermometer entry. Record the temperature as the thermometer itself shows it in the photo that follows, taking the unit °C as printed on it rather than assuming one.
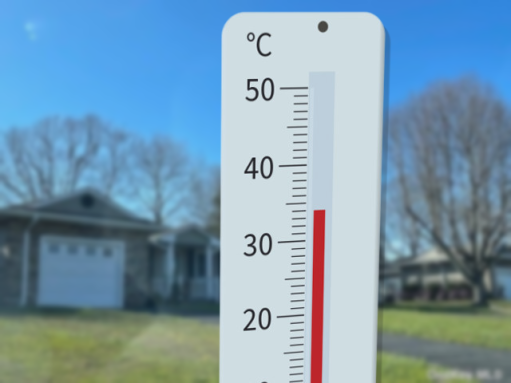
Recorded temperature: 34 °C
